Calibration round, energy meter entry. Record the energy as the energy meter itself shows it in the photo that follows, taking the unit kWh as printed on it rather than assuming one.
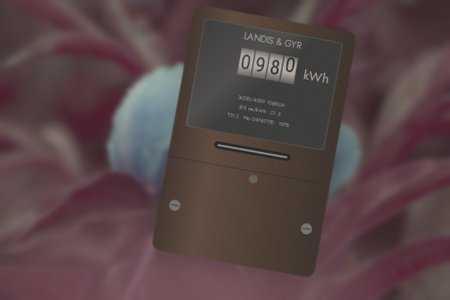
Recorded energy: 980 kWh
